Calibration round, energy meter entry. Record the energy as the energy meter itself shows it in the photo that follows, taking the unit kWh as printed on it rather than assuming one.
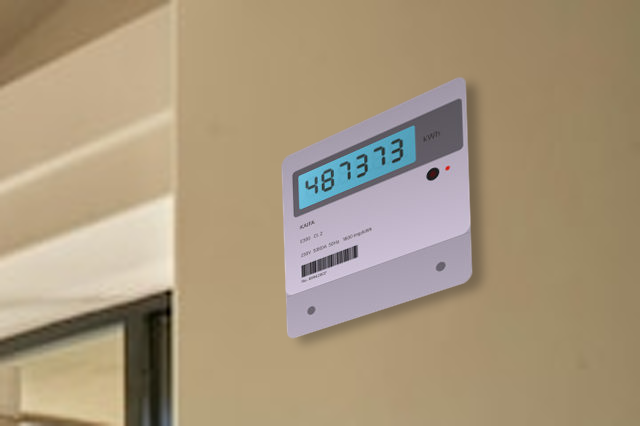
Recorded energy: 487373 kWh
